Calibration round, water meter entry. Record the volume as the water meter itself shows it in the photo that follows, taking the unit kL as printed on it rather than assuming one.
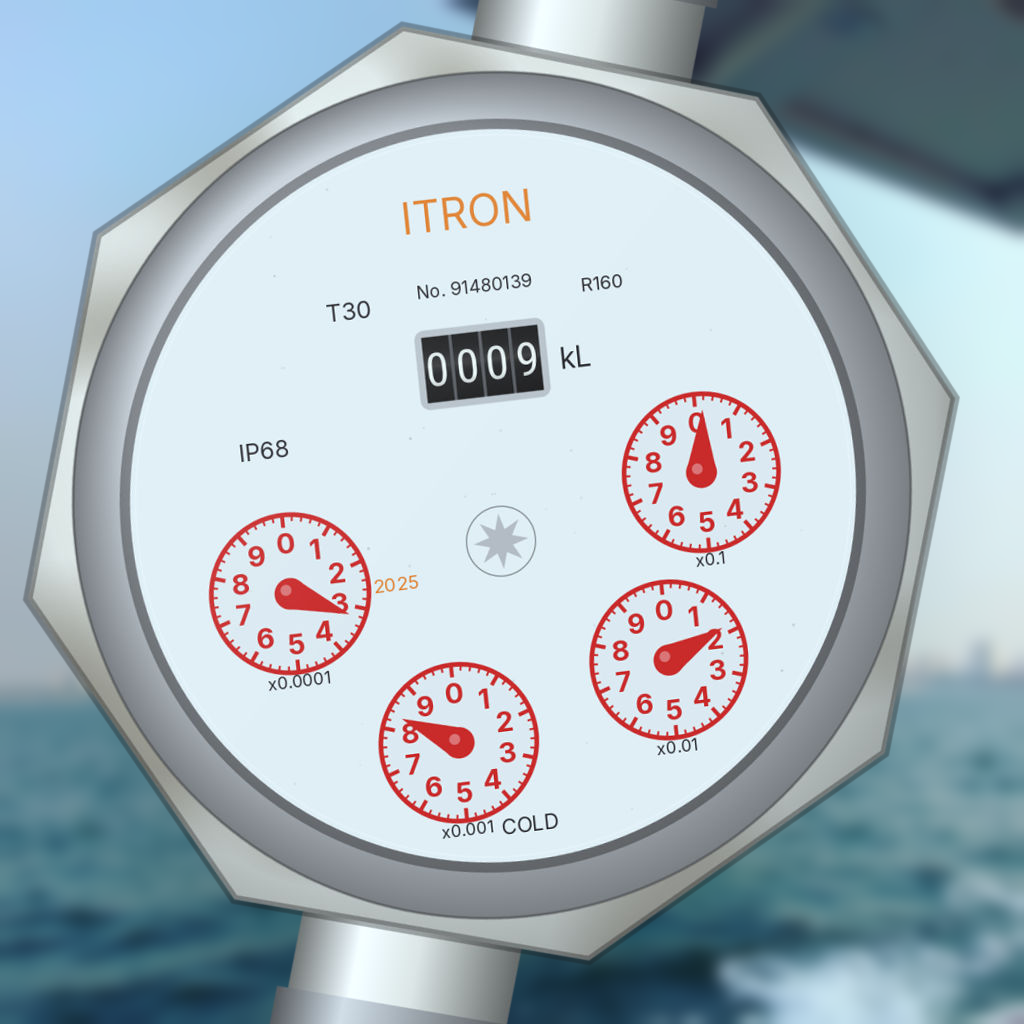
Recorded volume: 9.0183 kL
